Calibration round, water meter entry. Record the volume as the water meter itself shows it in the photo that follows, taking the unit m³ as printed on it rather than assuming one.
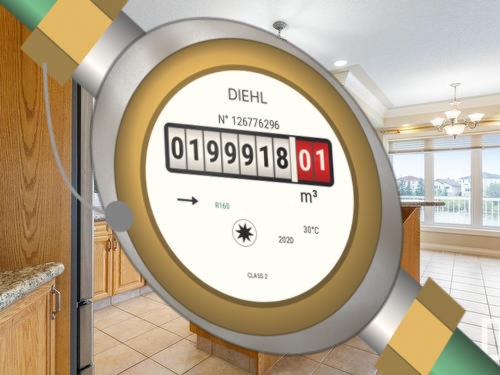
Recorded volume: 199918.01 m³
